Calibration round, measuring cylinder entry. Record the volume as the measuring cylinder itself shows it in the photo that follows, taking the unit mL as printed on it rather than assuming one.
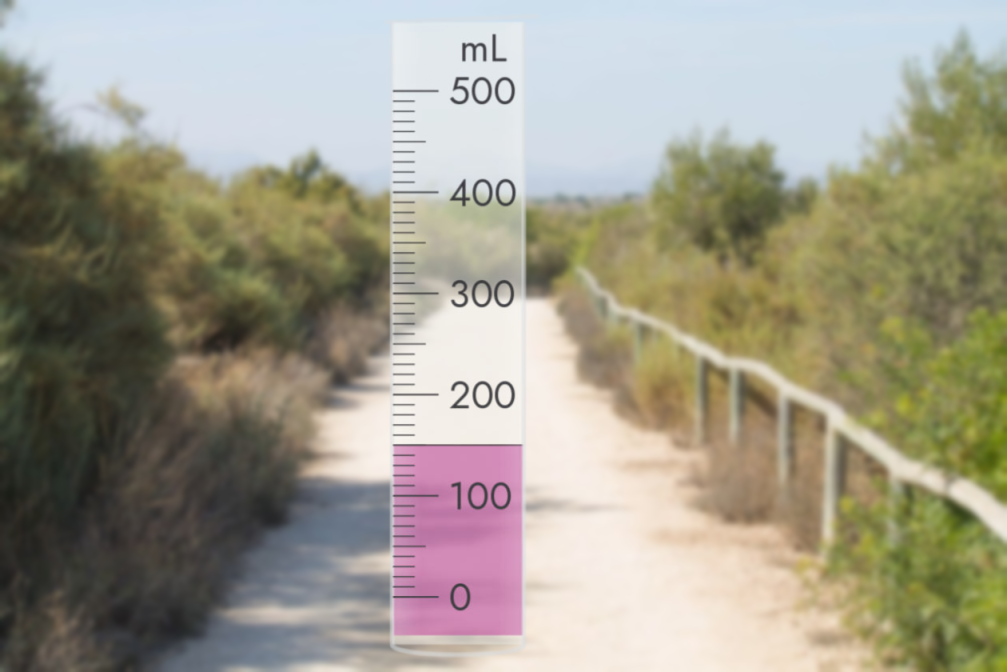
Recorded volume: 150 mL
